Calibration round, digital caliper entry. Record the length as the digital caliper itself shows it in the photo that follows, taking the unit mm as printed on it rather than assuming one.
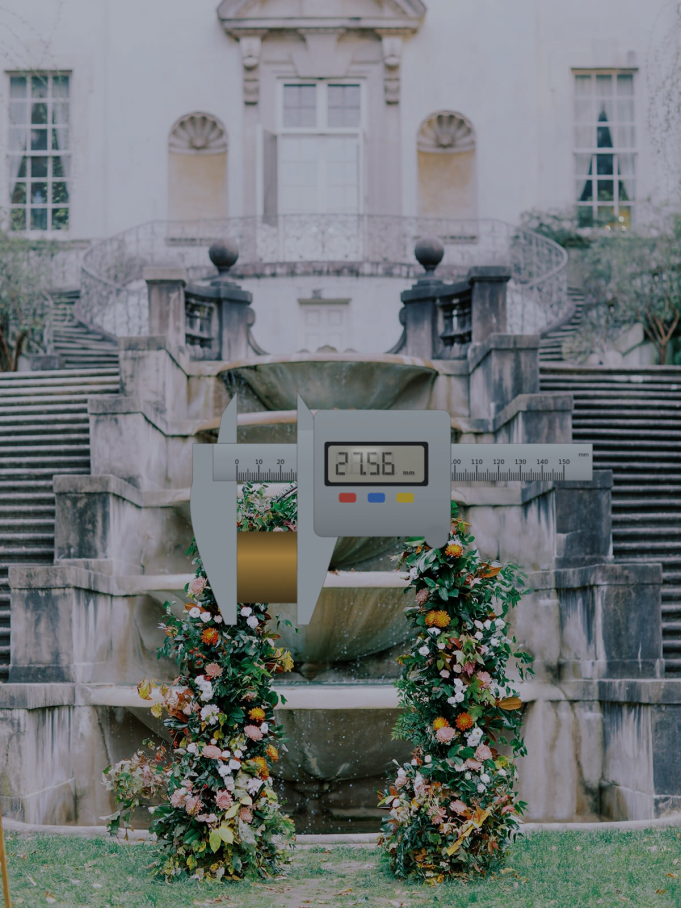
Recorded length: 27.56 mm
